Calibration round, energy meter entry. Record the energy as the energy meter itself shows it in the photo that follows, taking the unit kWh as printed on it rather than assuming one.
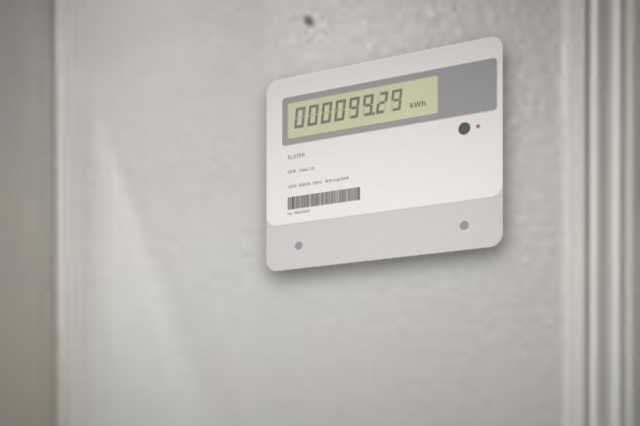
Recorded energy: 99.29 kWh
